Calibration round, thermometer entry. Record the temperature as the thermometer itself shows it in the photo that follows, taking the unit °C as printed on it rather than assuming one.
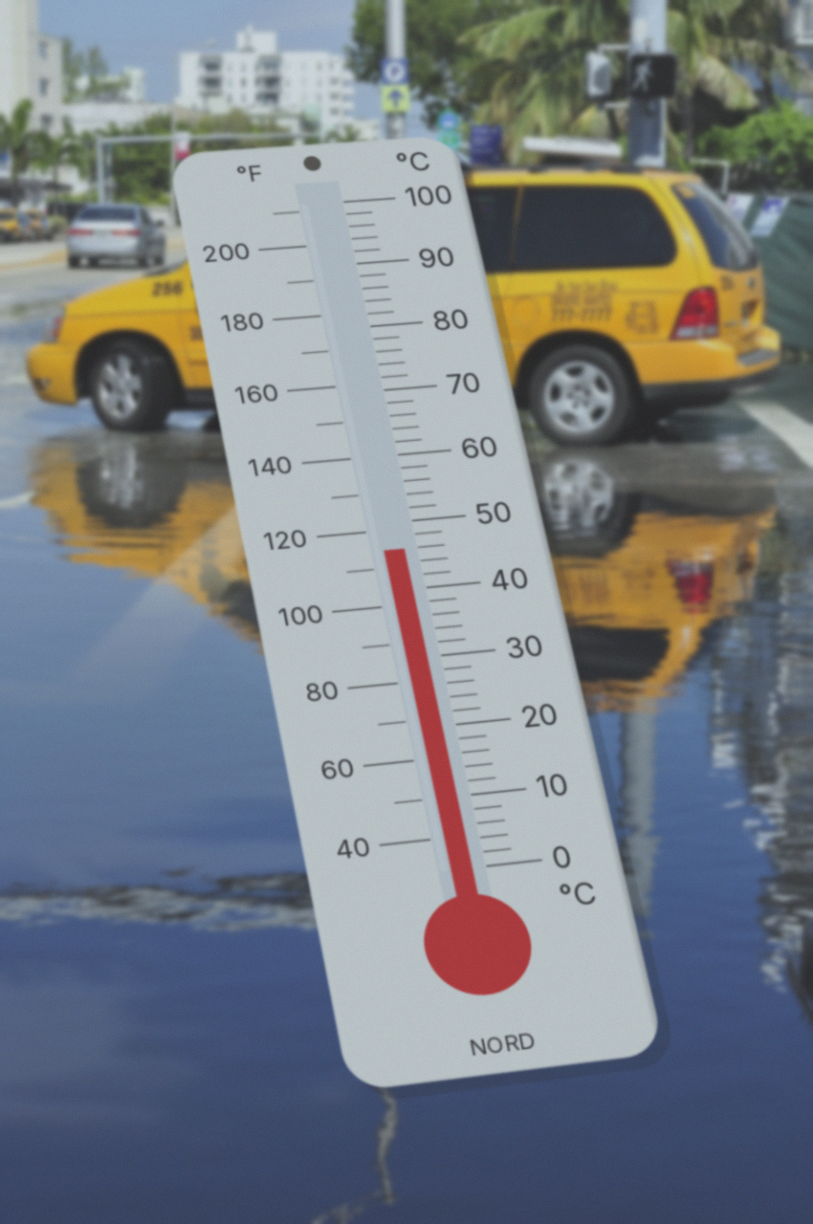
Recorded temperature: 46 °C
